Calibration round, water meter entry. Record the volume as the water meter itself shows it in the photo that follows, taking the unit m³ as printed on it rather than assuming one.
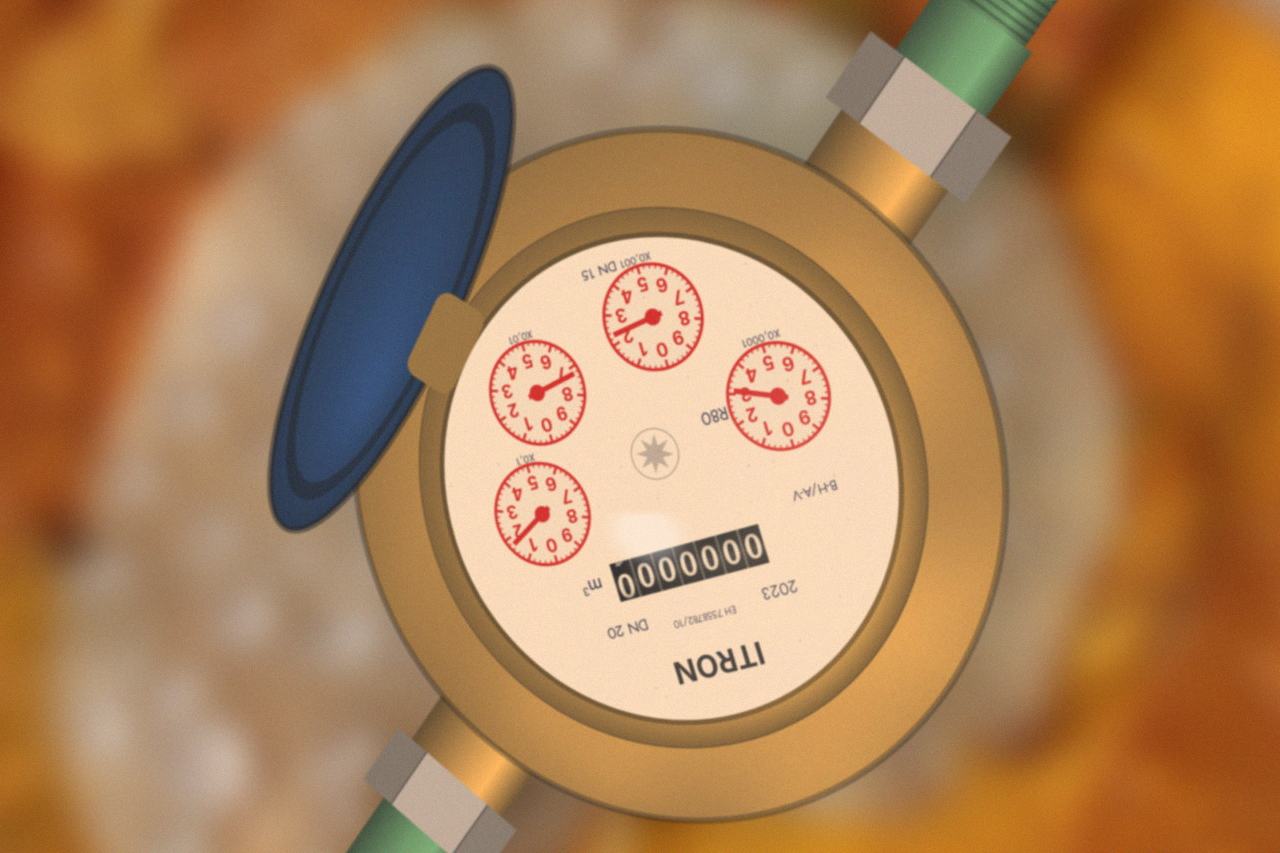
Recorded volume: 0.1723 m³
